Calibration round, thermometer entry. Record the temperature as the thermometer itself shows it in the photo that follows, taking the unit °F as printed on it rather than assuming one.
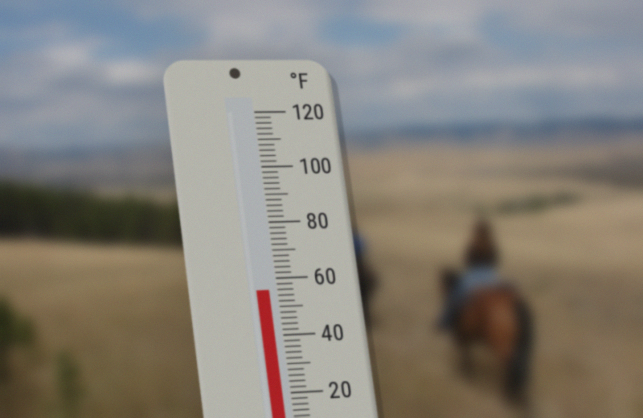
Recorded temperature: 56 °F
